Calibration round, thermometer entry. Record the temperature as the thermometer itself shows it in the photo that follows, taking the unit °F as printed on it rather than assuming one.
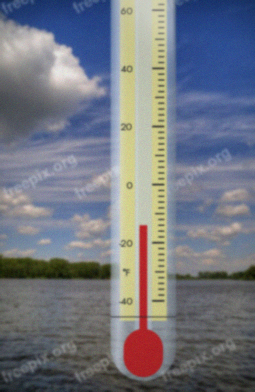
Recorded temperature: -14 °F
